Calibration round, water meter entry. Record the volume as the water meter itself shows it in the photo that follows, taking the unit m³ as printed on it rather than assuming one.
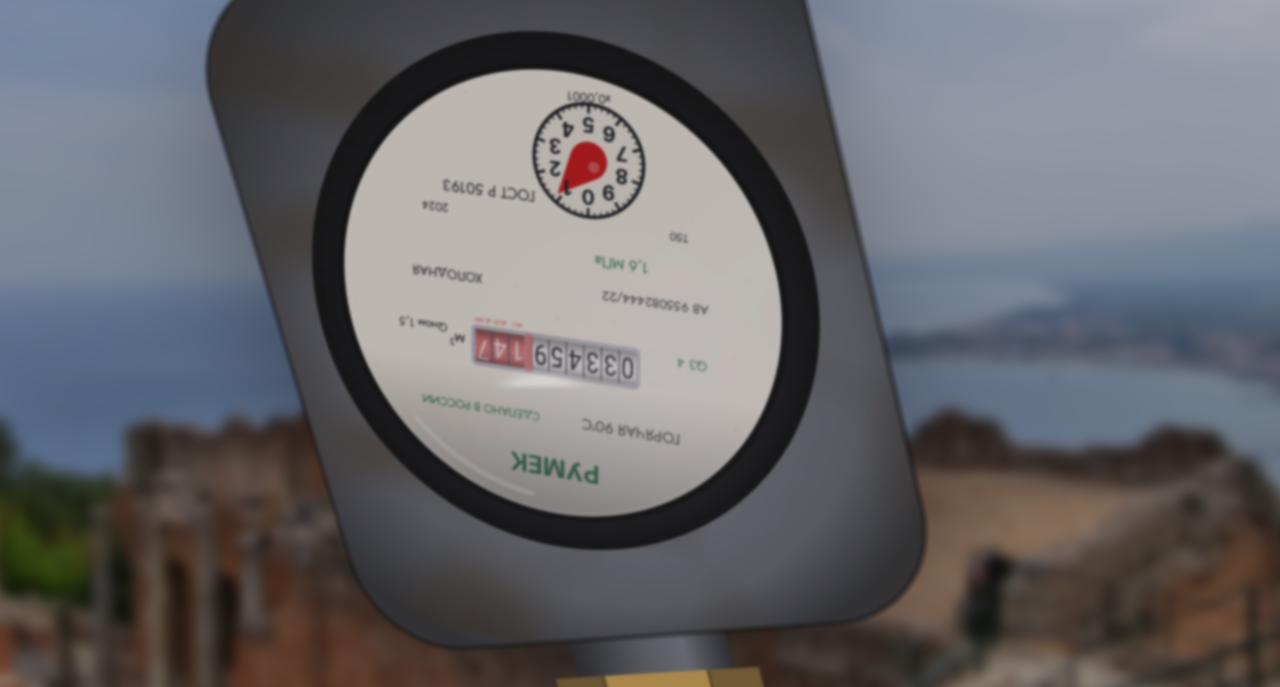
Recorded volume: 33459.1471 m³
